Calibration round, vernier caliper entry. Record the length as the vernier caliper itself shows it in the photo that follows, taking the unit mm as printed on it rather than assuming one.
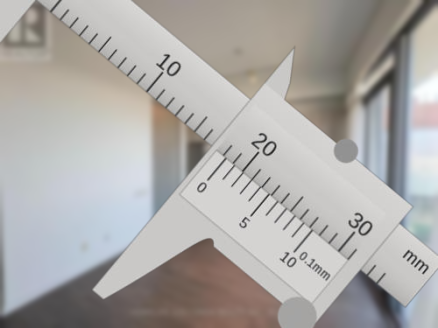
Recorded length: 18.3 mm
